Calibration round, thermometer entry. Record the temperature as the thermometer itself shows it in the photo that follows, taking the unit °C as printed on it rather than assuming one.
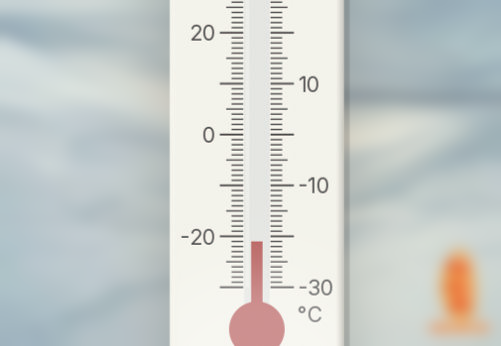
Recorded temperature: -21 °C
